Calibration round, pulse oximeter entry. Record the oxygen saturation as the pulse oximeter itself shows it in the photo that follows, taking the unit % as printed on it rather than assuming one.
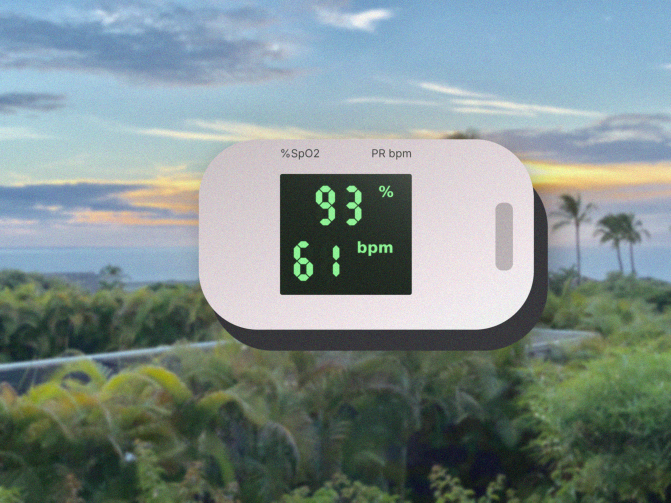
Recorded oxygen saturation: 93 %
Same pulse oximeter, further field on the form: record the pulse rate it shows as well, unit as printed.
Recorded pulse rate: 61 bpm
